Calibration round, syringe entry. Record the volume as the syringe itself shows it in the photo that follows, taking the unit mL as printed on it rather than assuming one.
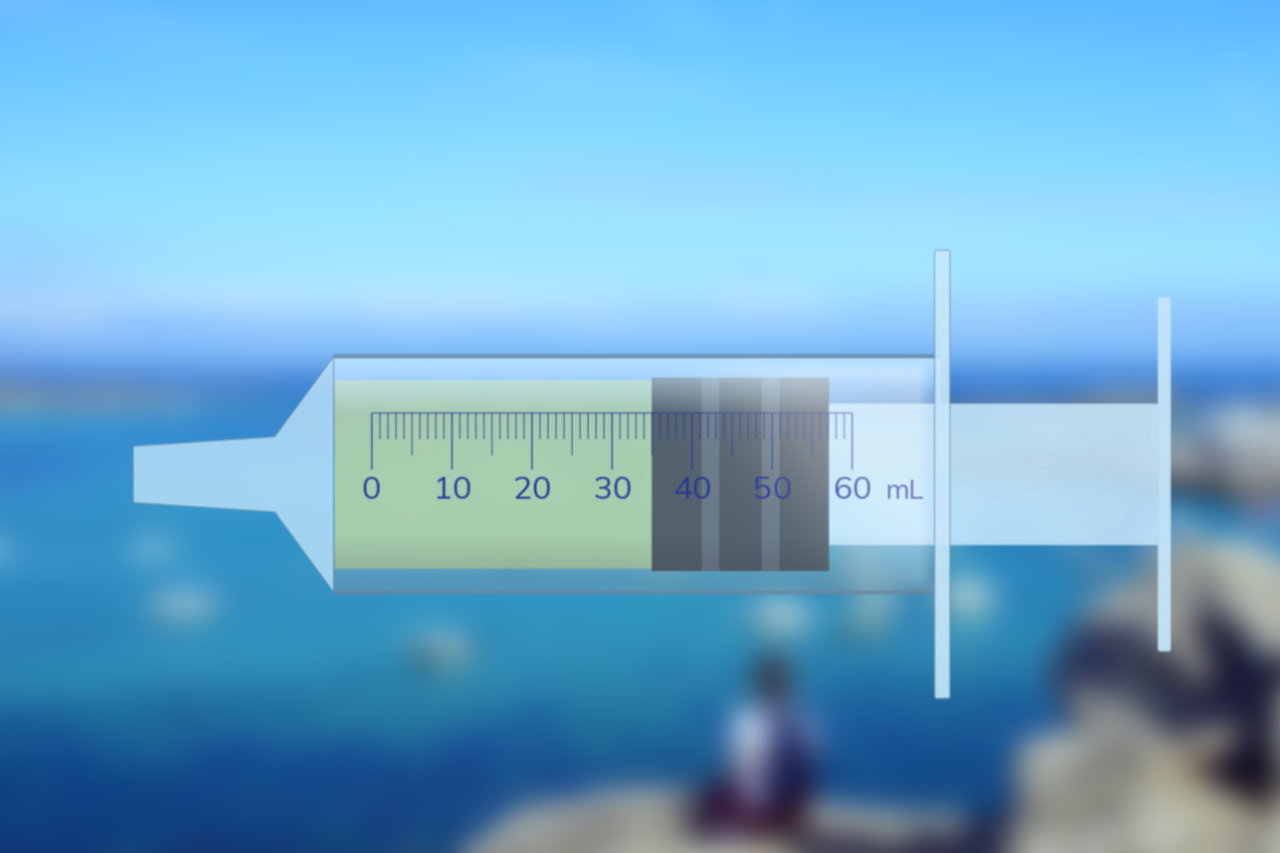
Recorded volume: 35 mL
